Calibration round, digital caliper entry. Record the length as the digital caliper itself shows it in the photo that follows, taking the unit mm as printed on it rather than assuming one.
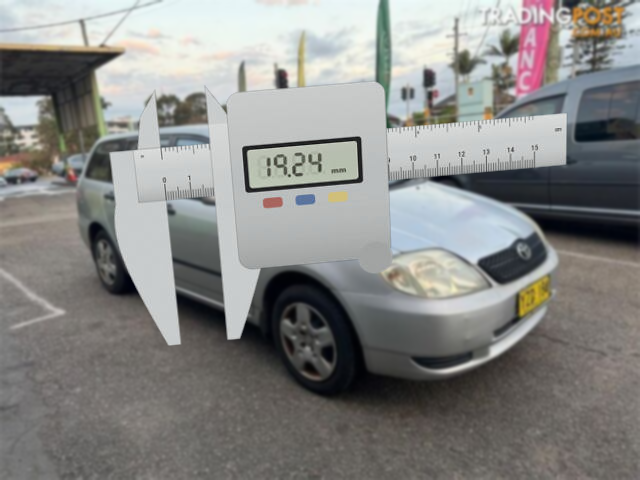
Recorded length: 19.24 mm
